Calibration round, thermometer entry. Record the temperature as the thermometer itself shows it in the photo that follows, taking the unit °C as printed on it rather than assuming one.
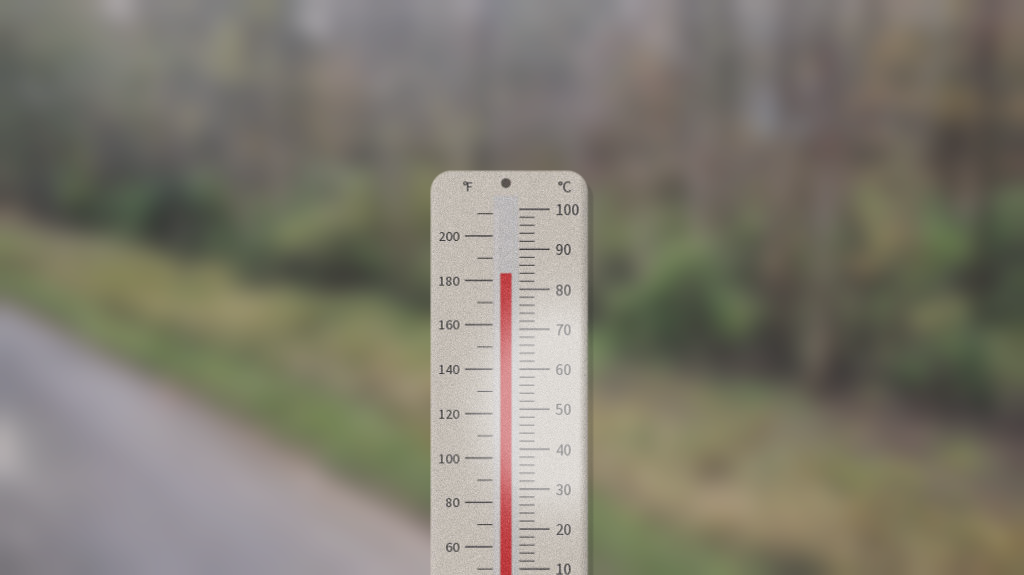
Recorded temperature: 84 °C
